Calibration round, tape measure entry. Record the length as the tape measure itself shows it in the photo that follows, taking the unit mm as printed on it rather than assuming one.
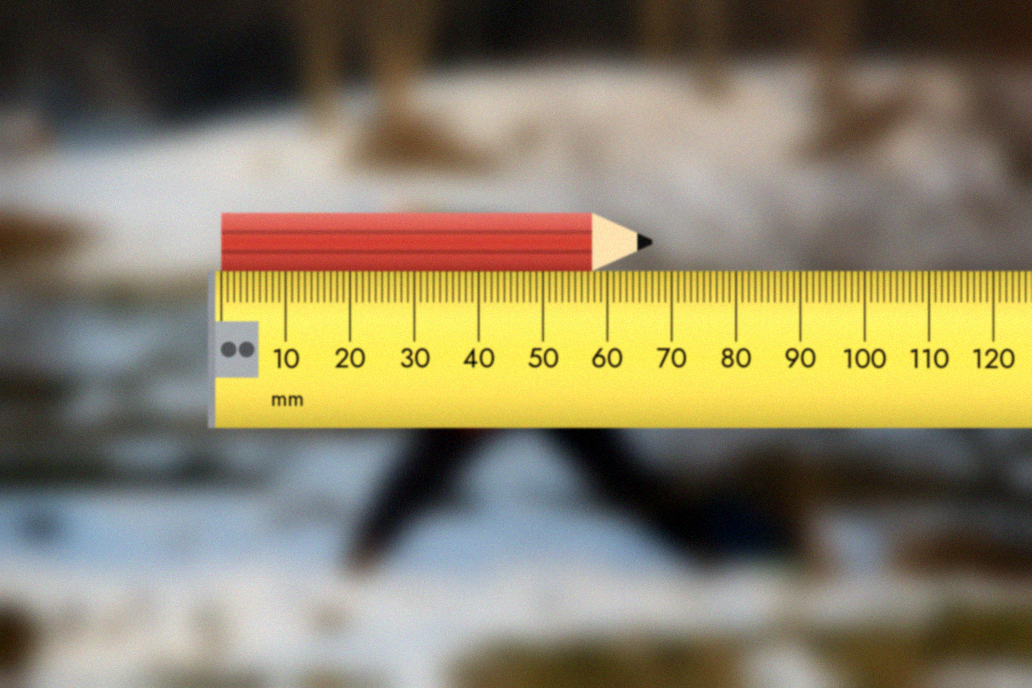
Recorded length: 67 mm
